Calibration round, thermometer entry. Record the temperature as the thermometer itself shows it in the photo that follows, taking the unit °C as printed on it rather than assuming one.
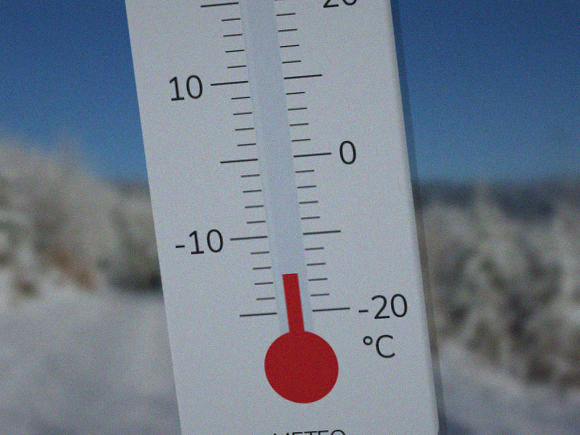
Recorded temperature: -15 °C
